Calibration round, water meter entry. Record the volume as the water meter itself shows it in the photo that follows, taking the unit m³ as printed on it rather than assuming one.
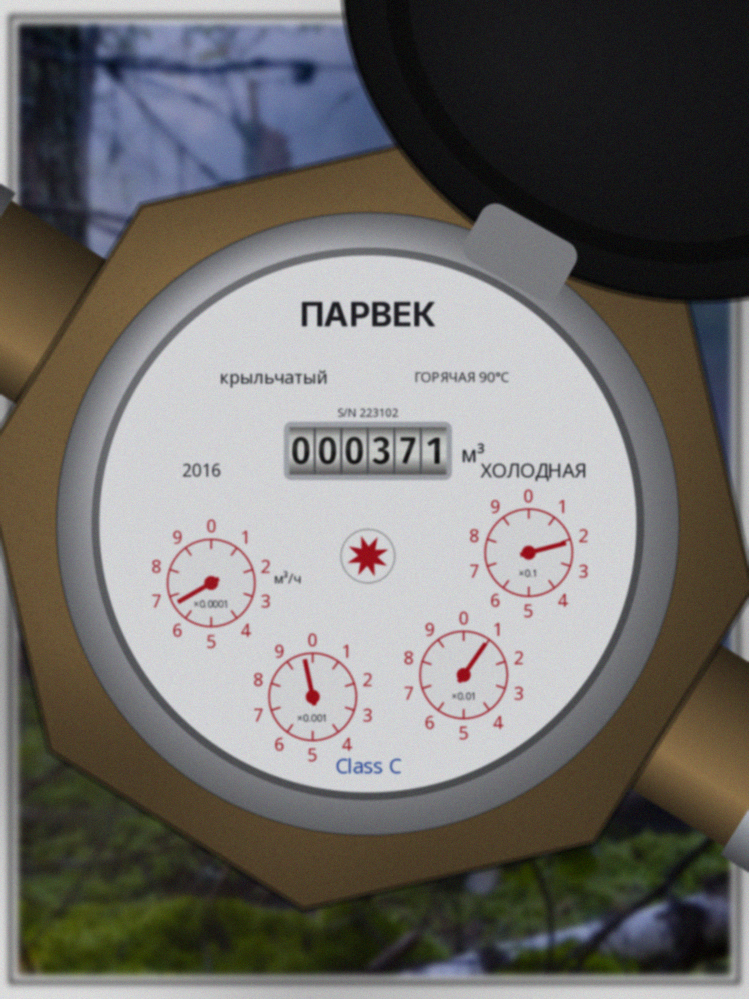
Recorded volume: 371.2096 m³
